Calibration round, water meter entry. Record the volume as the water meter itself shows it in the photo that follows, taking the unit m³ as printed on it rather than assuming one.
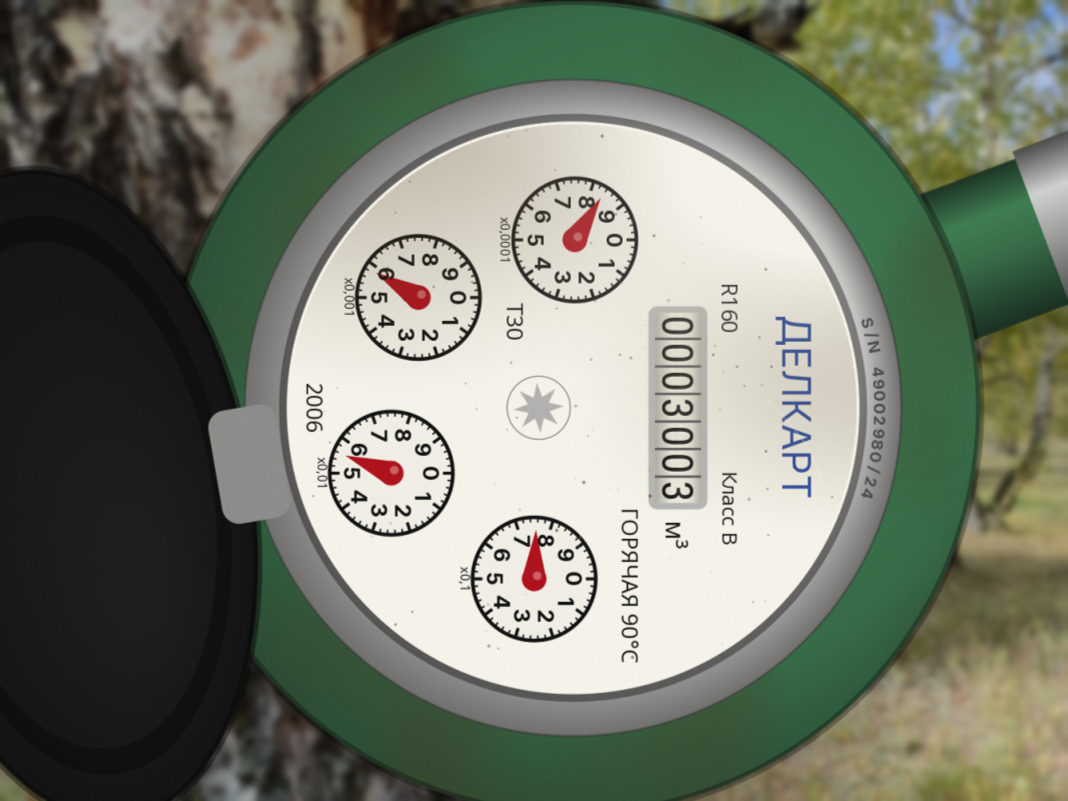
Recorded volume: 3003.7558 m³
